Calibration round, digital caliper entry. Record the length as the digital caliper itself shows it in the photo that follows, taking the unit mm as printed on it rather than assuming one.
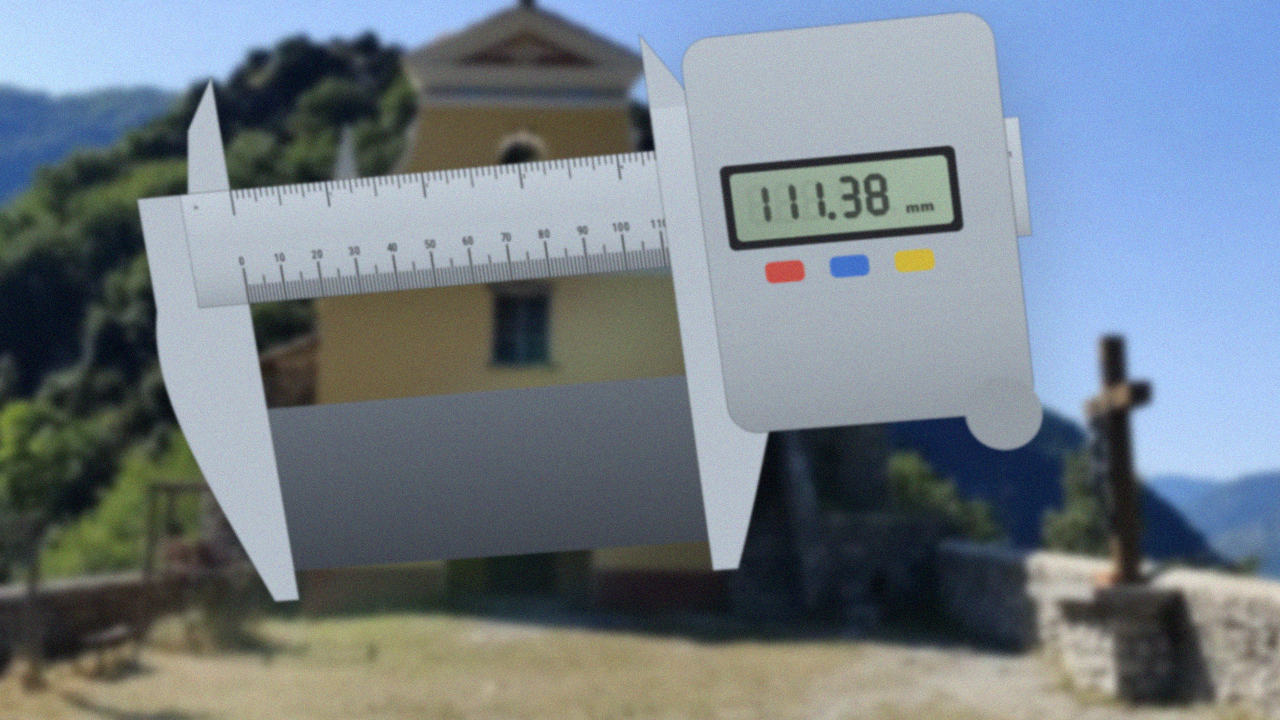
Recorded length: 111.38 mm
